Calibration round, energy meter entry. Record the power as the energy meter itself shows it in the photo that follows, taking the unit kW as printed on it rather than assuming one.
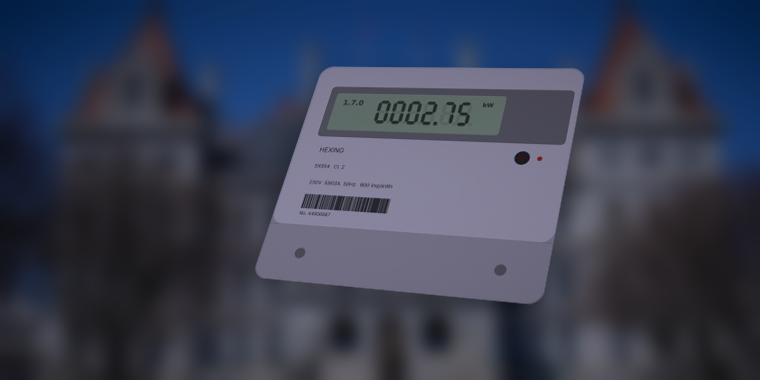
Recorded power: 2.75 kW
